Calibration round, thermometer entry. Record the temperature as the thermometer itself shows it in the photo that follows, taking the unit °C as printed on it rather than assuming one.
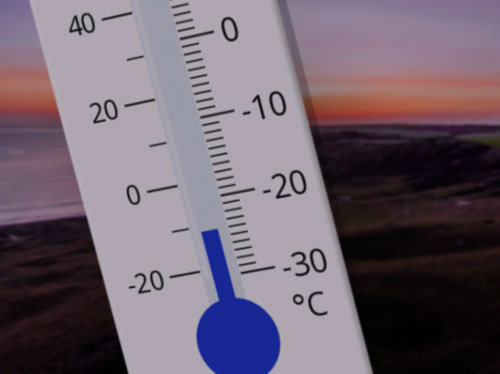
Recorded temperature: -24 °C
